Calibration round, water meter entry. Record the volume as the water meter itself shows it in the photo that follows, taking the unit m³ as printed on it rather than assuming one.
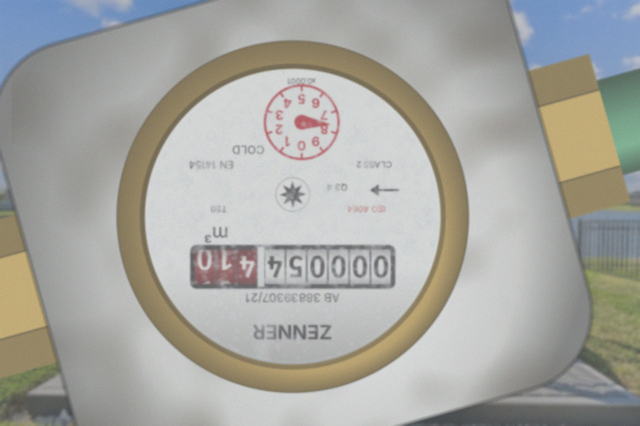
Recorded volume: 54.4097 m³
